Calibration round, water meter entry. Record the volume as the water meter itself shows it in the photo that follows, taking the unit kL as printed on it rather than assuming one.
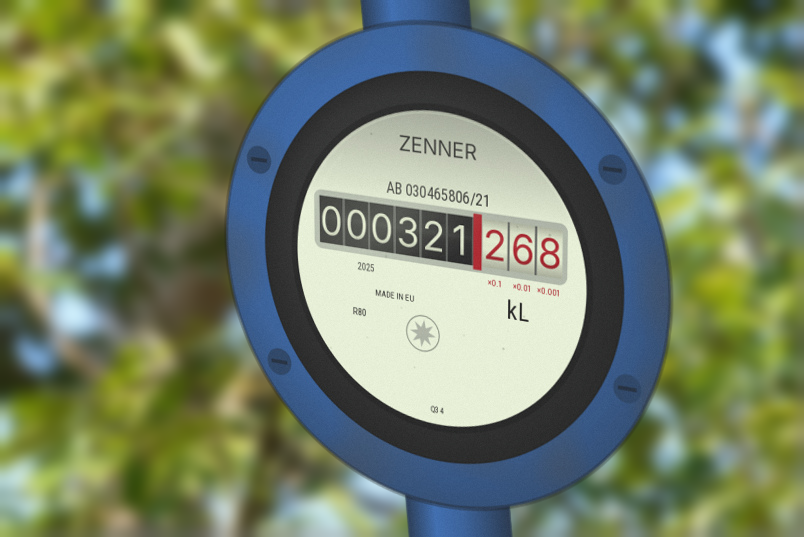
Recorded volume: 321.268 kL
